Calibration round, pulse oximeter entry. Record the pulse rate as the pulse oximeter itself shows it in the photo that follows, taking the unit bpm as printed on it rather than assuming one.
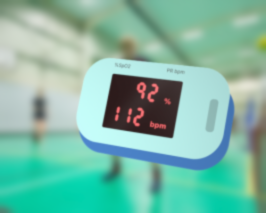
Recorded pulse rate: 112 bpm
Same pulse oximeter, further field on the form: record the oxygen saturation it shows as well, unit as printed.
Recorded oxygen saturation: 92 %
